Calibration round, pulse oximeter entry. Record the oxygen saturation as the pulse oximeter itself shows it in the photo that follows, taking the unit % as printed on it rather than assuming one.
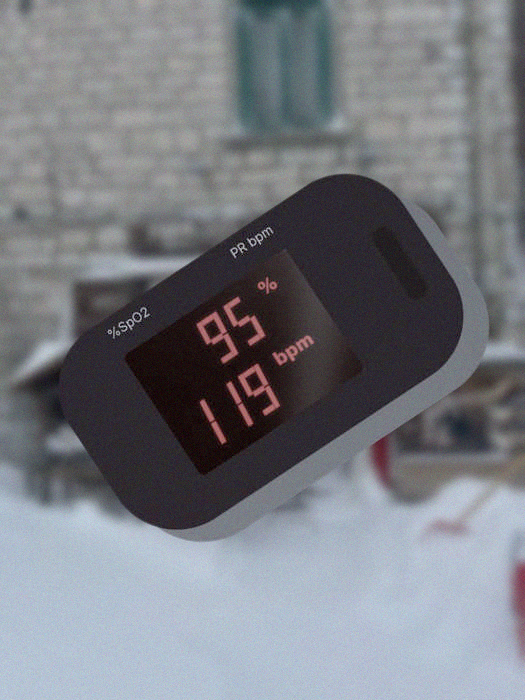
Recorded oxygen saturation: 95 %
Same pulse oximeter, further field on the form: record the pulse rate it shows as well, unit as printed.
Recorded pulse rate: 119 bpm
